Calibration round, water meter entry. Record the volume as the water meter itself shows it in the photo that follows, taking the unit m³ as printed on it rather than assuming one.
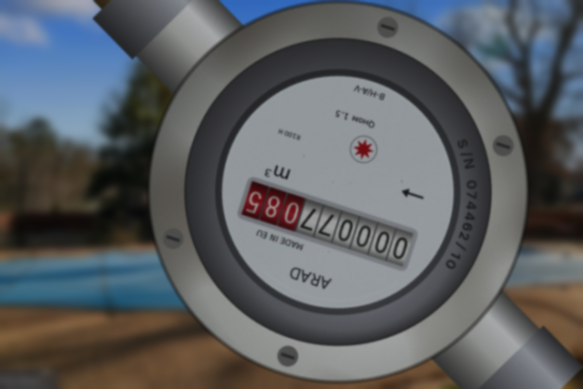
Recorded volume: 77.085 m³
